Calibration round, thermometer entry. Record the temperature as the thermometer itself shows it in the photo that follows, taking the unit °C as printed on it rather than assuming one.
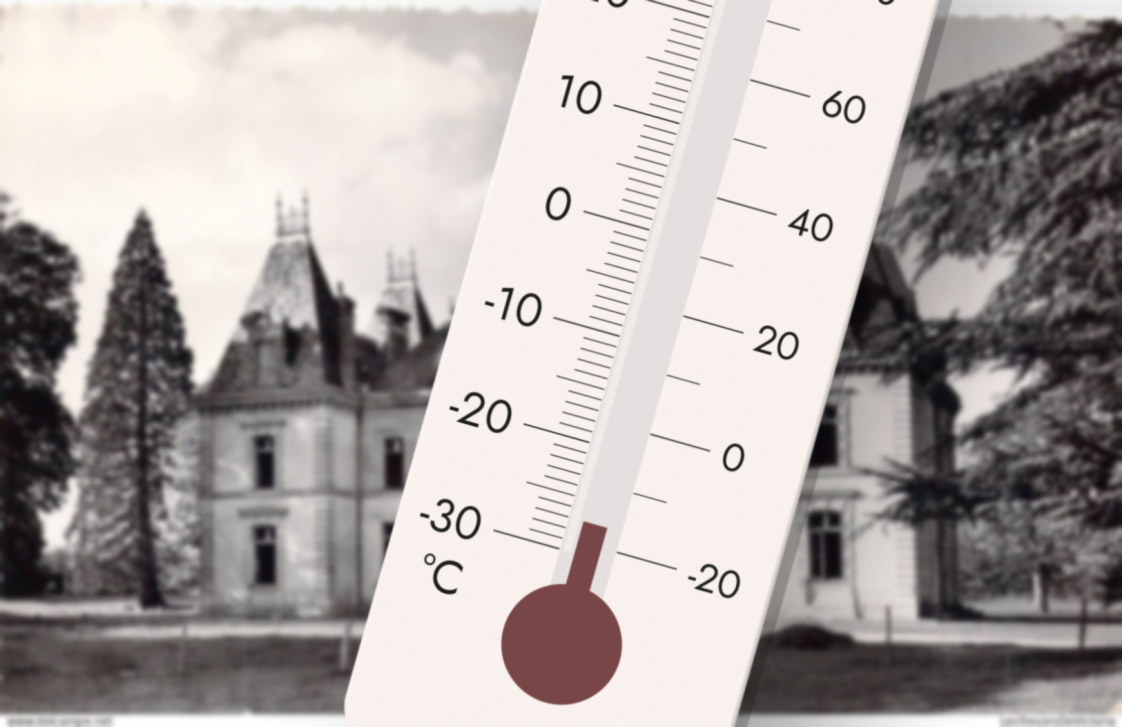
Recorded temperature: -27 °C
